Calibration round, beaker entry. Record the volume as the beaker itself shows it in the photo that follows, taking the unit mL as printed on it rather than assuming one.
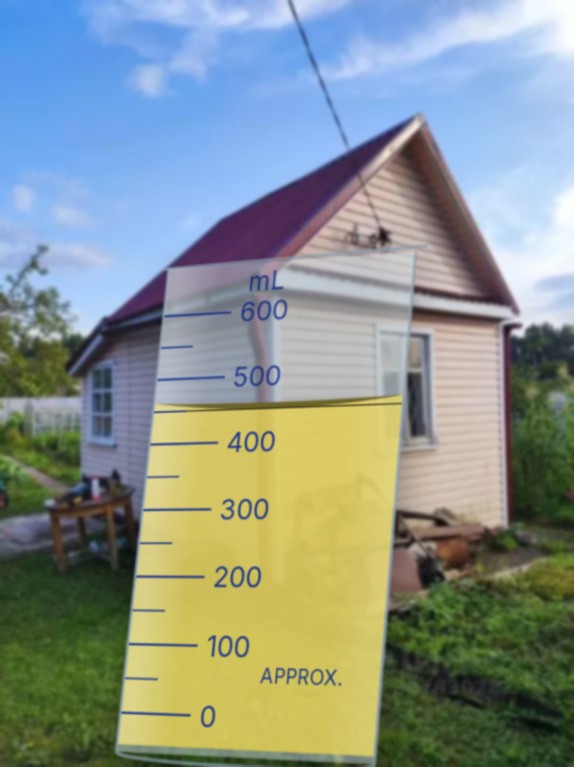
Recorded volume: 450 mL
